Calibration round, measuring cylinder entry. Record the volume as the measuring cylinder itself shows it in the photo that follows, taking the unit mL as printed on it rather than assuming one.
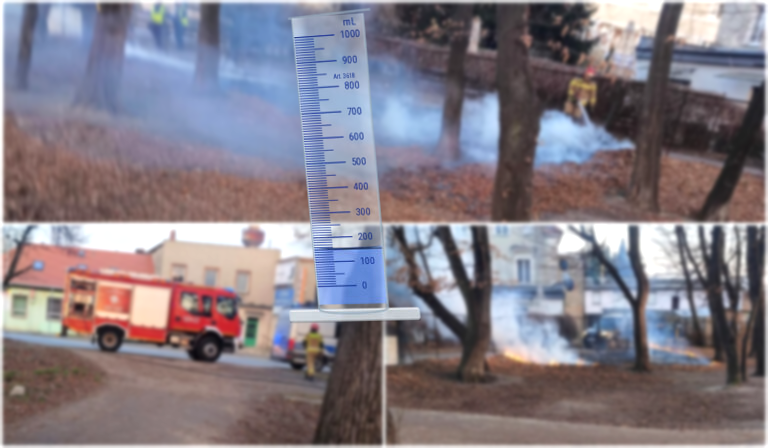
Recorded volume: 150 mL
